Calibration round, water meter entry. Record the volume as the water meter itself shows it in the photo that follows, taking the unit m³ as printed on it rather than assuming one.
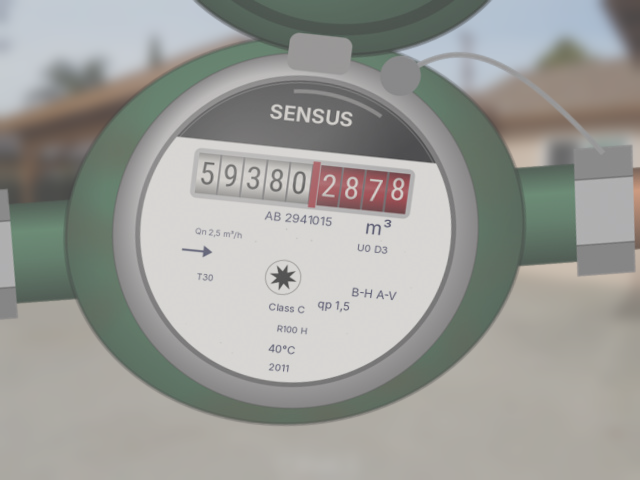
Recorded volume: 59380.2878 m³
